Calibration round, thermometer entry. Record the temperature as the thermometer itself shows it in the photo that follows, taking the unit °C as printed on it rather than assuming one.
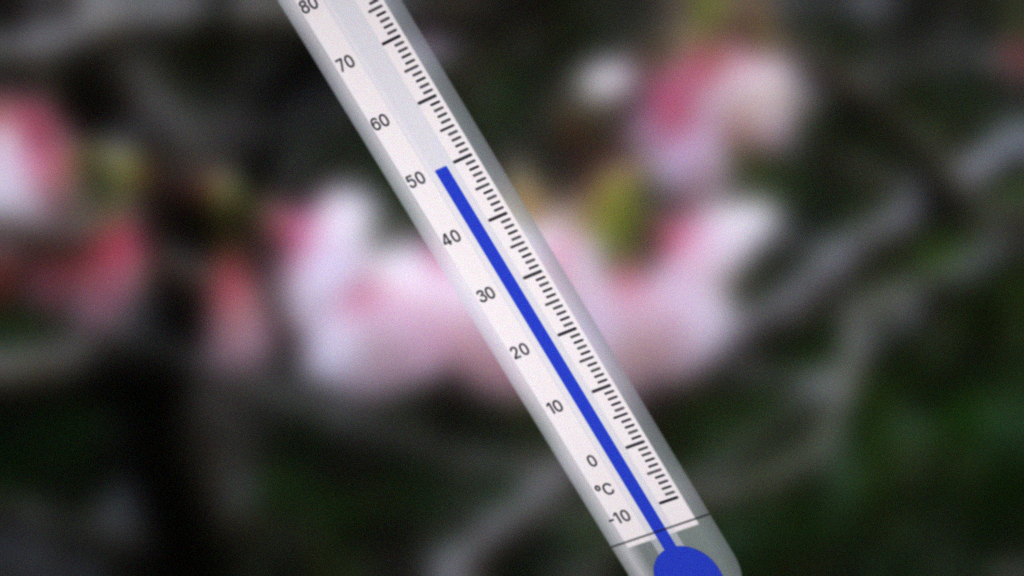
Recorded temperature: 50 °C
